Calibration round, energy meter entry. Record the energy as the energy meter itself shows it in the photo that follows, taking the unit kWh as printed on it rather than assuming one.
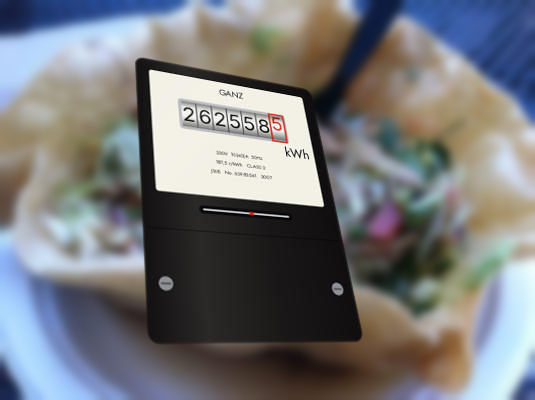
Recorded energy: 262558.5 kWh
